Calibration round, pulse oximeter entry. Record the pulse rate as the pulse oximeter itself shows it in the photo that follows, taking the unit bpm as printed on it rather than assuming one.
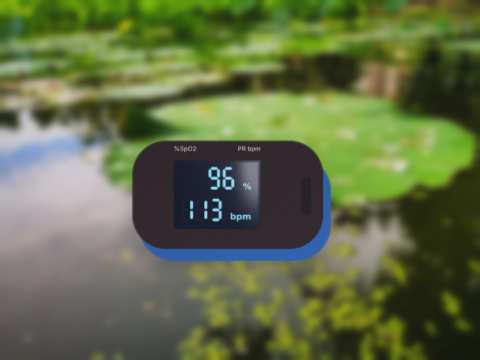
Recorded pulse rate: 113 bpm
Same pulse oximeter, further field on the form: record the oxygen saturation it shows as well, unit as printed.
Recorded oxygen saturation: 96 %
